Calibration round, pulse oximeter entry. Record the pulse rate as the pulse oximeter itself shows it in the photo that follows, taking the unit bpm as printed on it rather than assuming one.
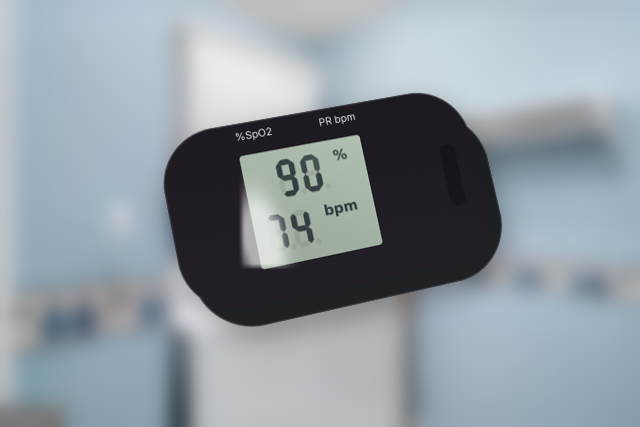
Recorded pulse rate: 74 bpm
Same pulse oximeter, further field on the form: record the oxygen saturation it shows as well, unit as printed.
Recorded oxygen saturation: 90 %
